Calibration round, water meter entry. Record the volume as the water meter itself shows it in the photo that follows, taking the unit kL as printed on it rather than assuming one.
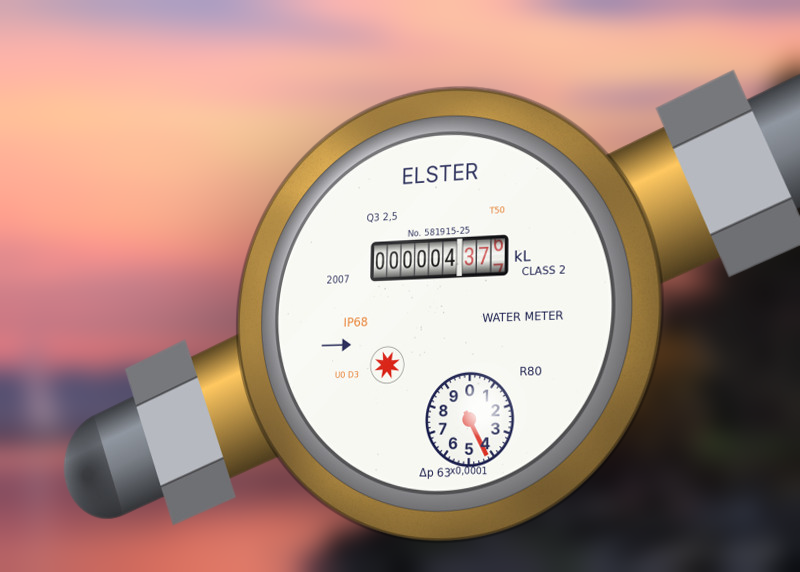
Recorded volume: 4.3764 kL
